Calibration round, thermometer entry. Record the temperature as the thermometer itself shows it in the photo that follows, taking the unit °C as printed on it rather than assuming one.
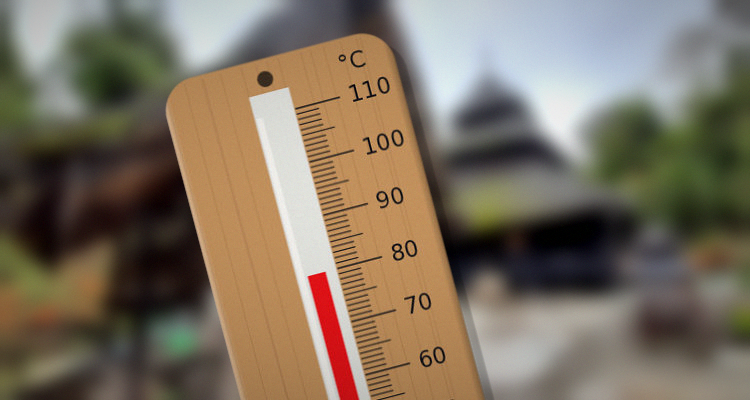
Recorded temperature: 80 °C
